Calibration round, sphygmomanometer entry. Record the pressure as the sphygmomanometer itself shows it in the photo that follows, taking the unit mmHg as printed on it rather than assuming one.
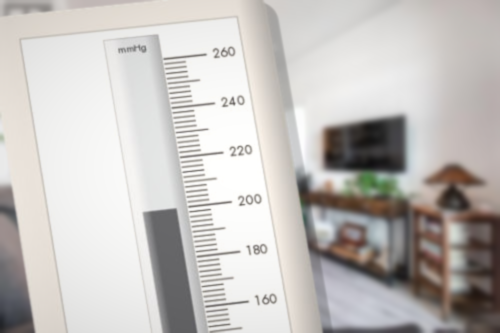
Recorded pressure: 200 mmHg
